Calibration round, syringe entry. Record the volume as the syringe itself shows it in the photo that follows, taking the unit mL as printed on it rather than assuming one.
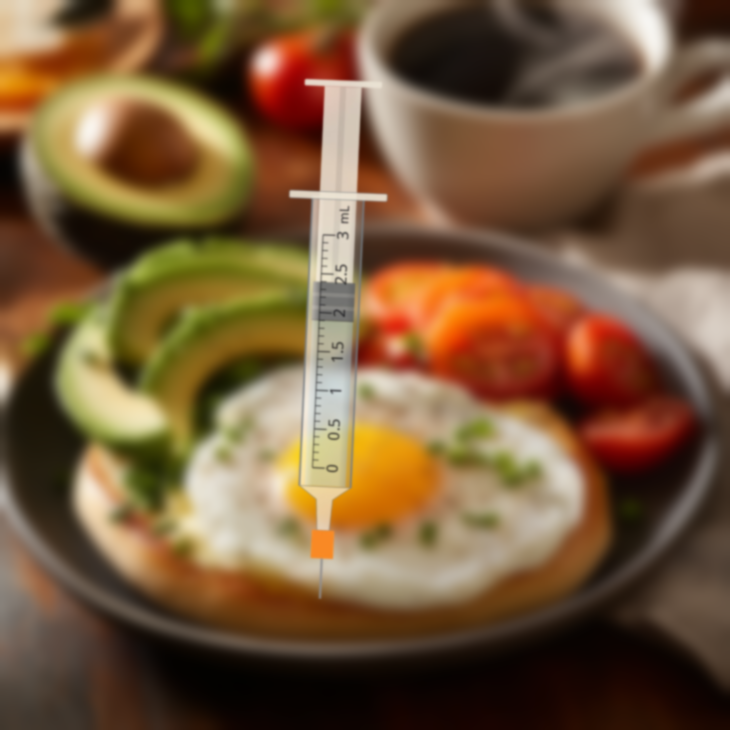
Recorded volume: 1.9 mL
